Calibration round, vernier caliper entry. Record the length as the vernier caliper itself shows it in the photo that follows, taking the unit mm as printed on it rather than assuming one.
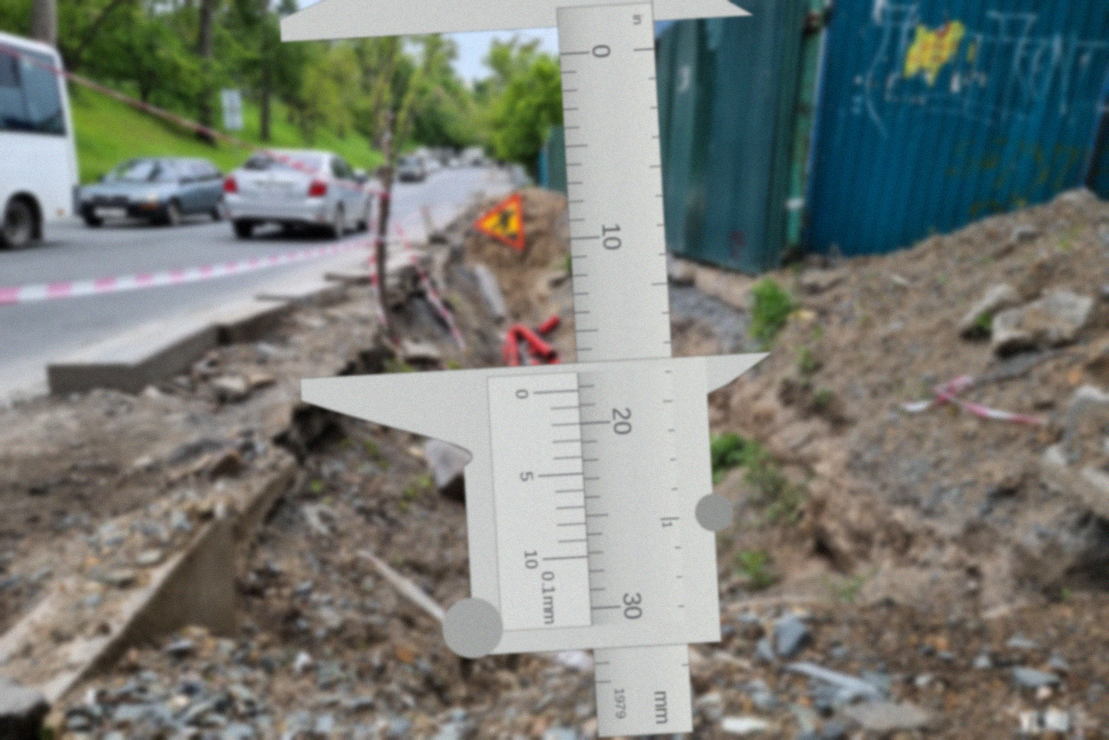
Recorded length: 18.2 mm
